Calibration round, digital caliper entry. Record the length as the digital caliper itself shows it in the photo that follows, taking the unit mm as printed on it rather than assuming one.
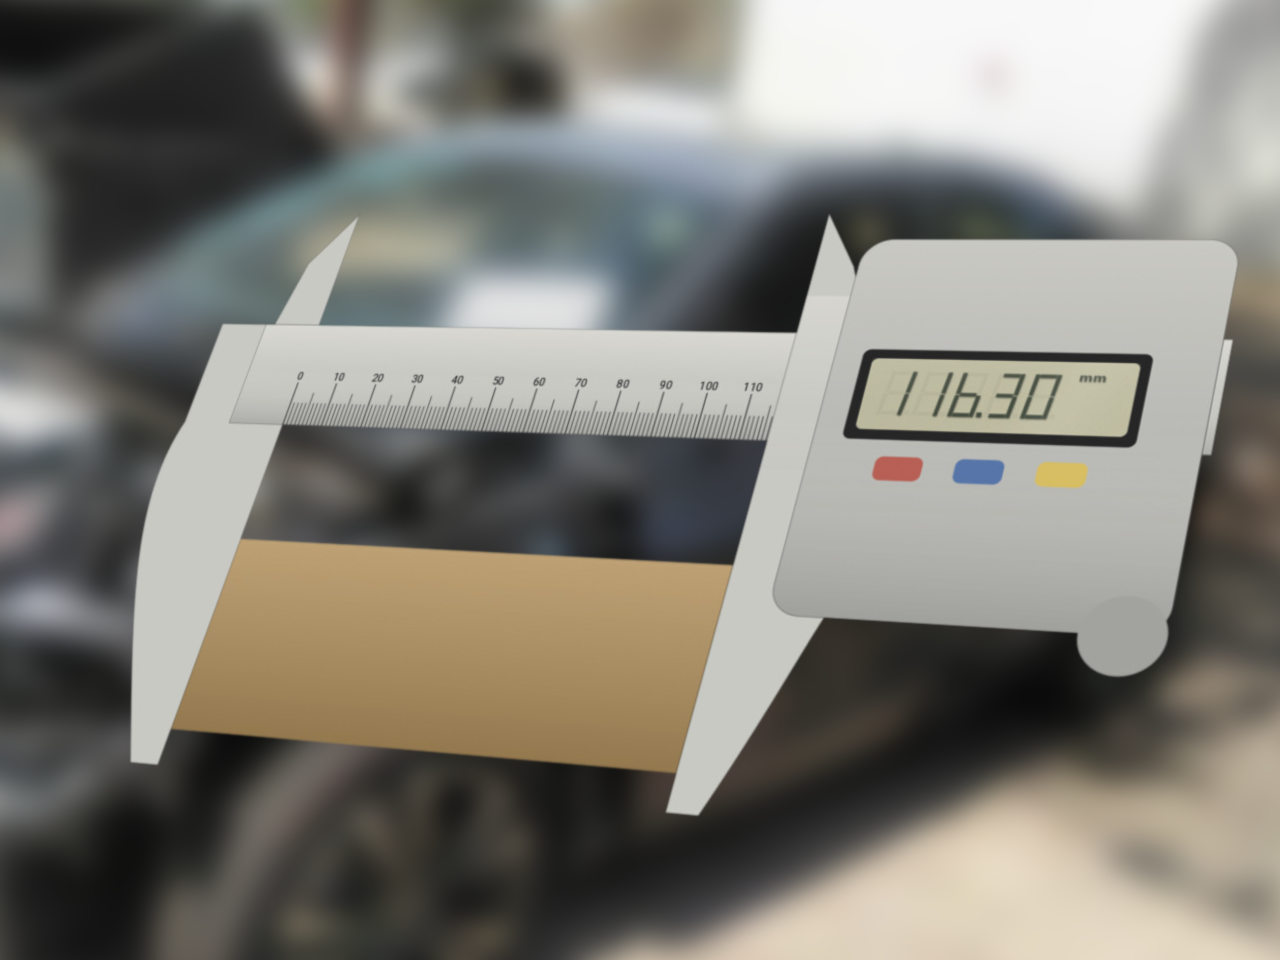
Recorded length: 116.30 mm
